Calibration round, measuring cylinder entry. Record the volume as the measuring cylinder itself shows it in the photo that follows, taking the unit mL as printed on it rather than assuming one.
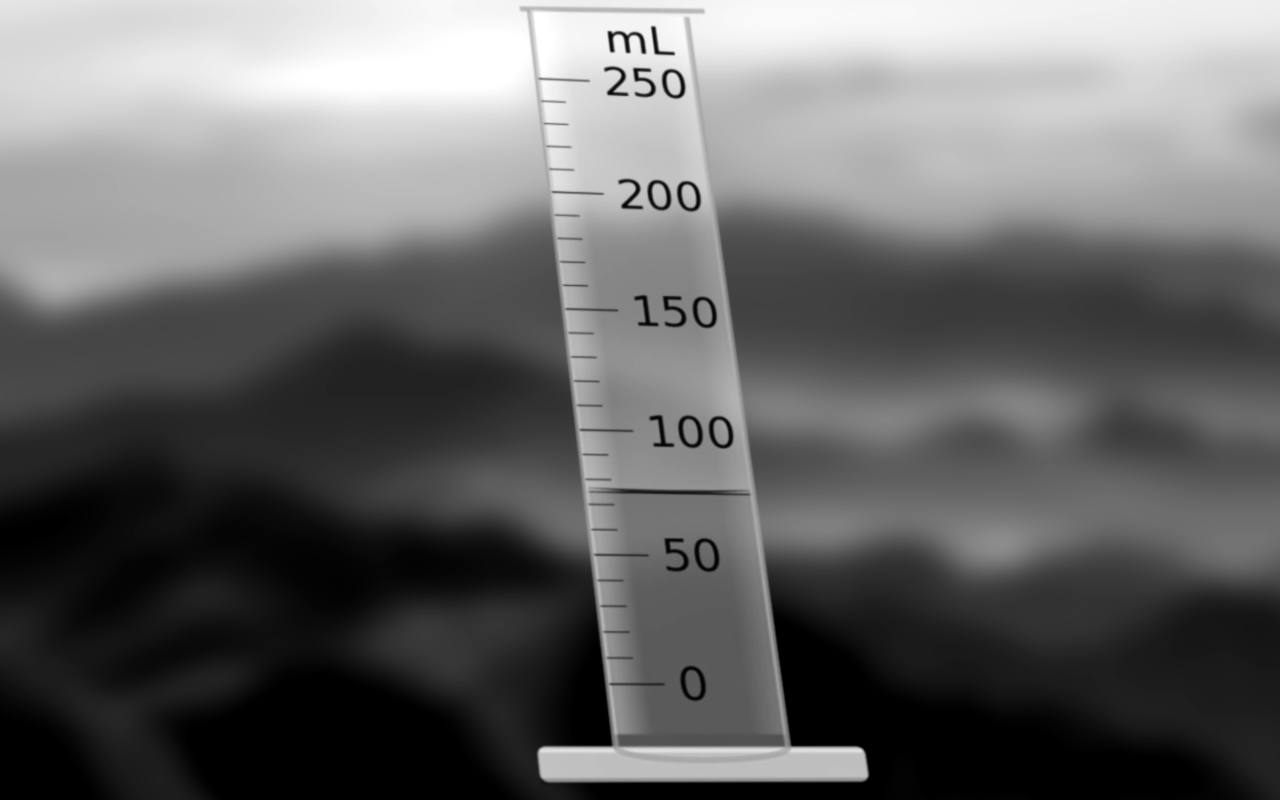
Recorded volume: 75 mL
